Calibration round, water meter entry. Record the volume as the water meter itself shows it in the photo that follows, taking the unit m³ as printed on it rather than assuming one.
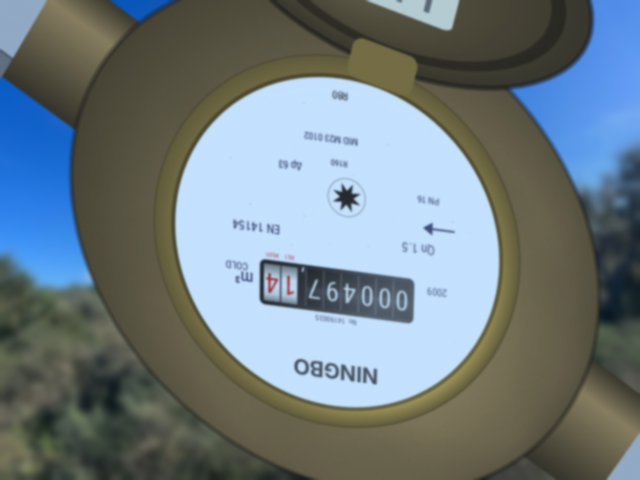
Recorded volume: 497.14 m³
